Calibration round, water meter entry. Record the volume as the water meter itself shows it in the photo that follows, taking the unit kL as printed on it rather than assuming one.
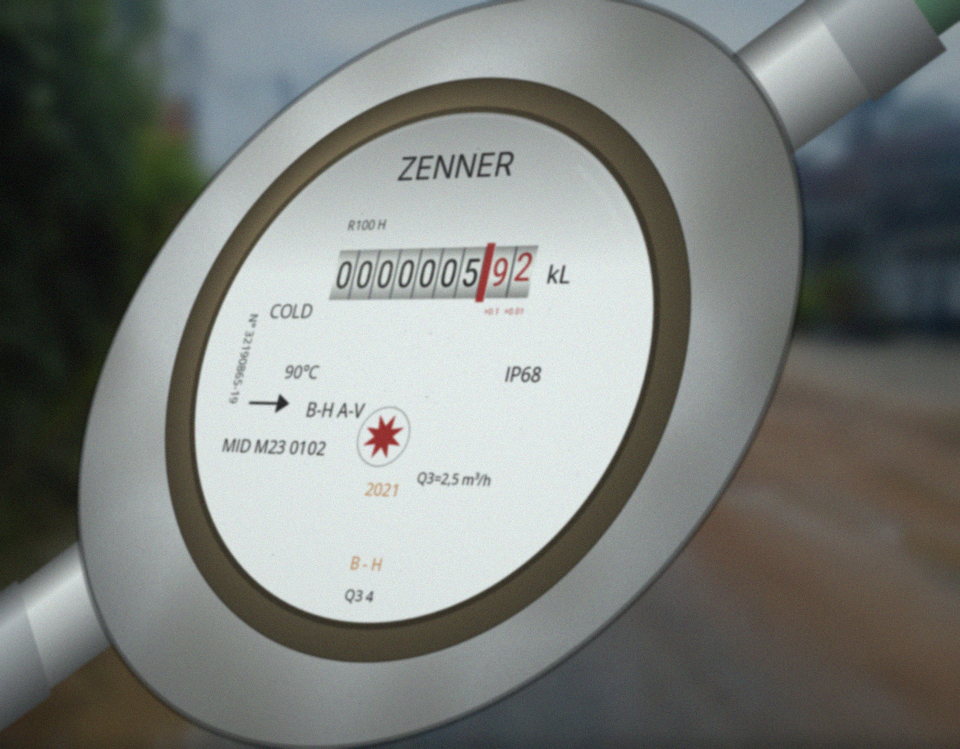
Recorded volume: 5.92 kL
